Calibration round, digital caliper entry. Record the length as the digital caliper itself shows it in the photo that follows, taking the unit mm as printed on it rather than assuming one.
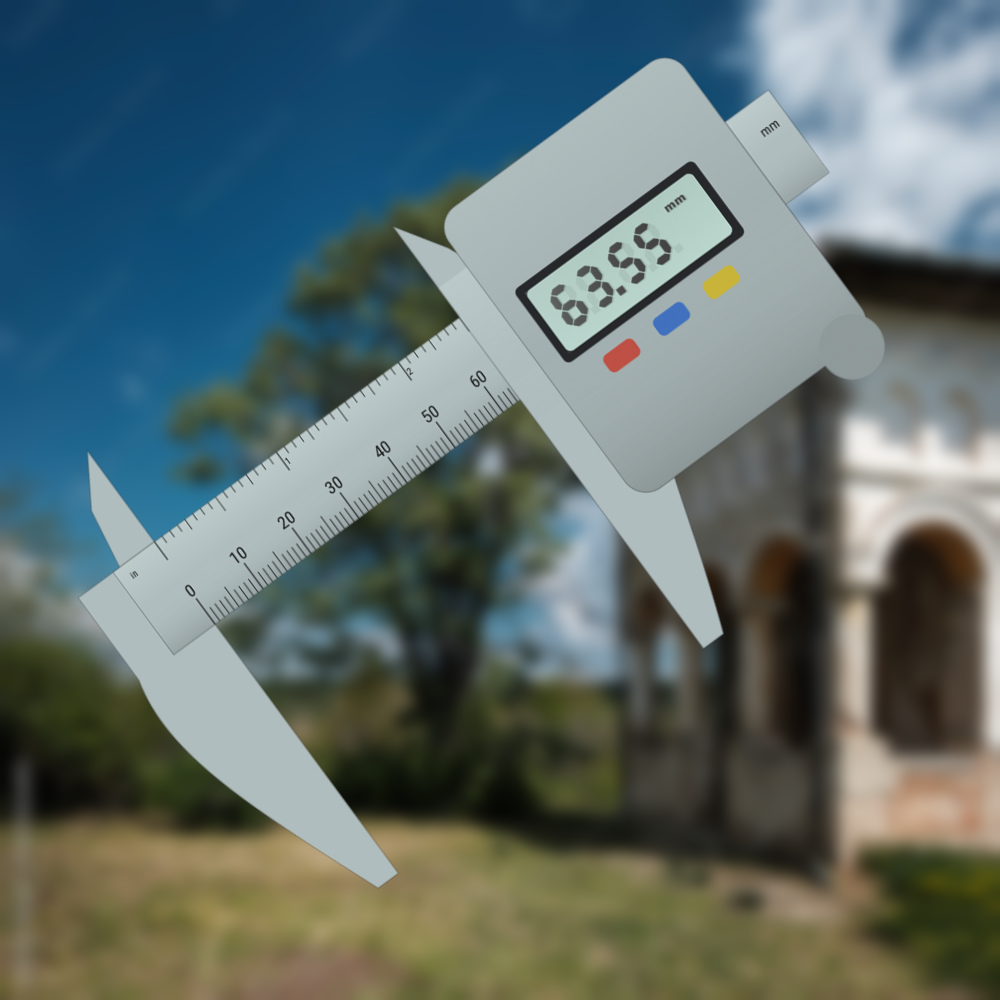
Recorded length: 63.55 mm
